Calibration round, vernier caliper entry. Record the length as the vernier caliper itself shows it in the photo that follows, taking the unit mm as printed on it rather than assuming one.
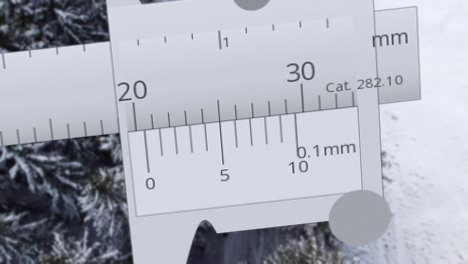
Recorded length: 20.5 mm
